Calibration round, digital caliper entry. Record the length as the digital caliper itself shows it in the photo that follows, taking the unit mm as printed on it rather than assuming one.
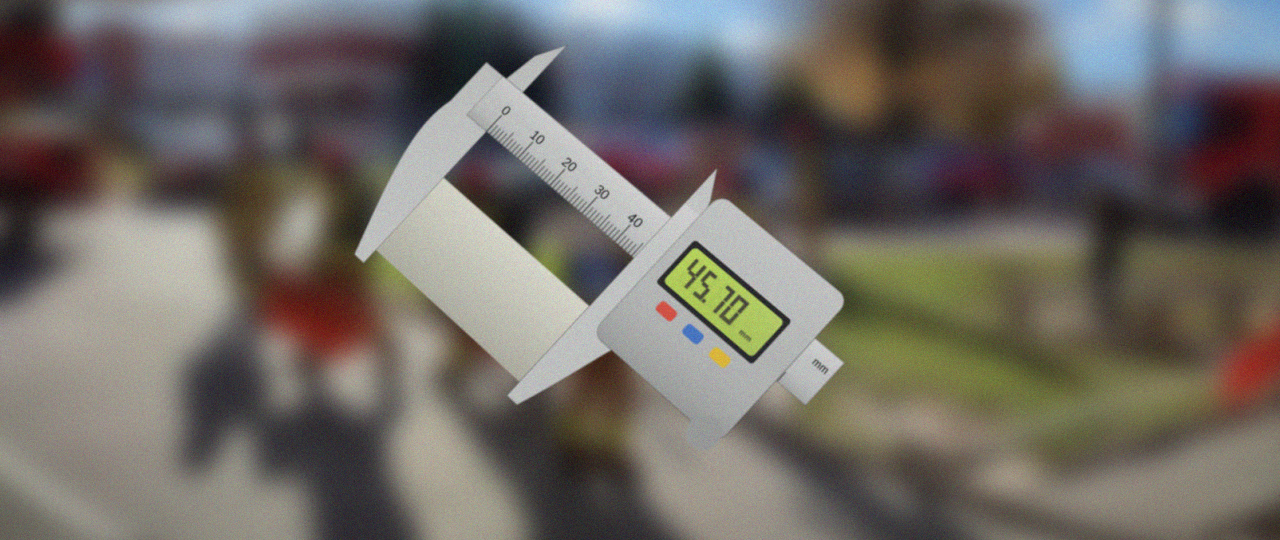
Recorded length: 45.70 mm
